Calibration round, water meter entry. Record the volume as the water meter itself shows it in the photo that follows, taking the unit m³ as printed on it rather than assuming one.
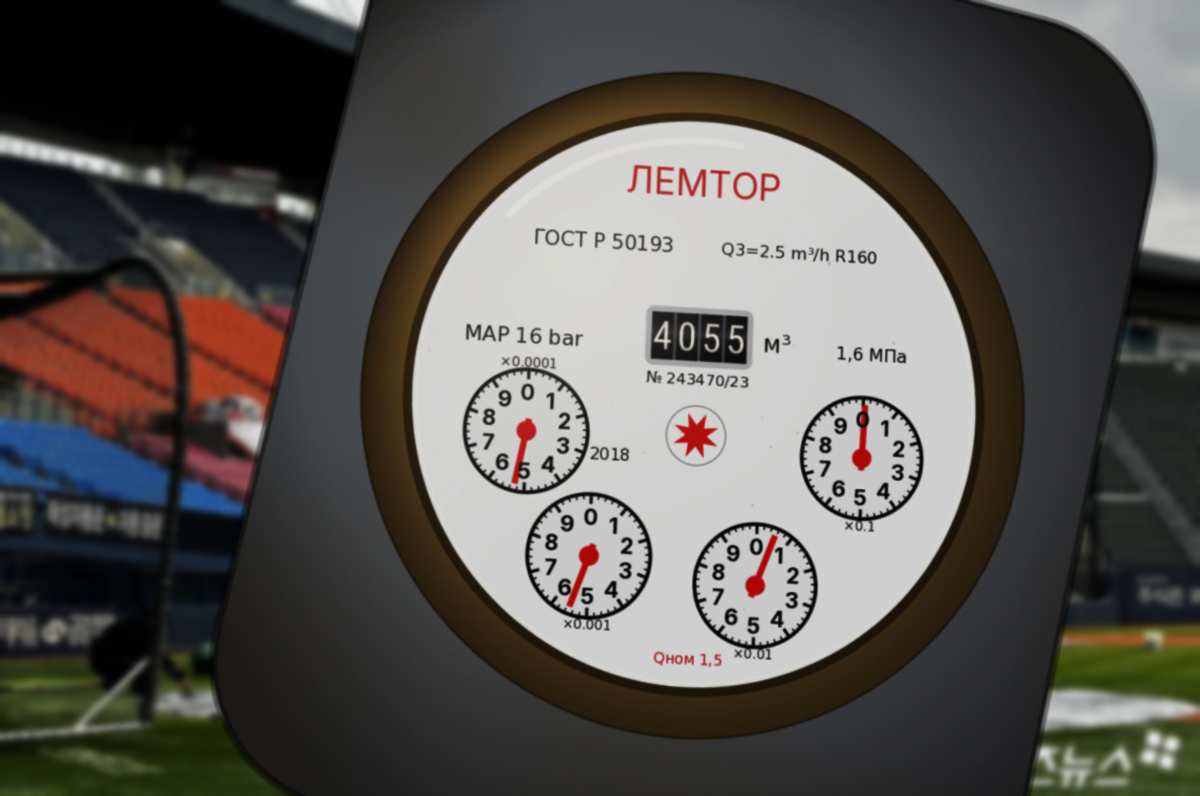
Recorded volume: 4055.0055 m³
